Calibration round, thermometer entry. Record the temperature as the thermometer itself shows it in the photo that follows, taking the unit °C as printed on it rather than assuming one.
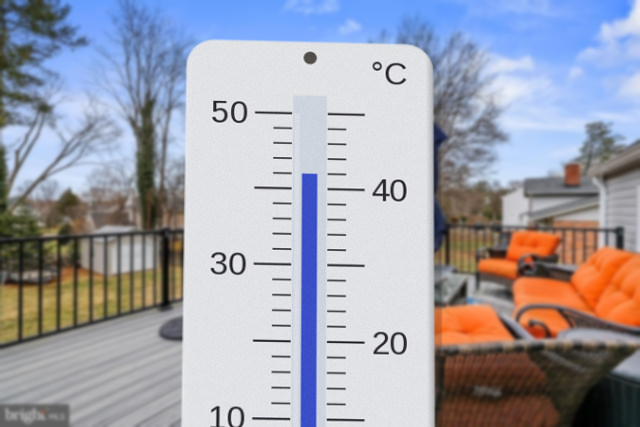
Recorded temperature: 42 °C
